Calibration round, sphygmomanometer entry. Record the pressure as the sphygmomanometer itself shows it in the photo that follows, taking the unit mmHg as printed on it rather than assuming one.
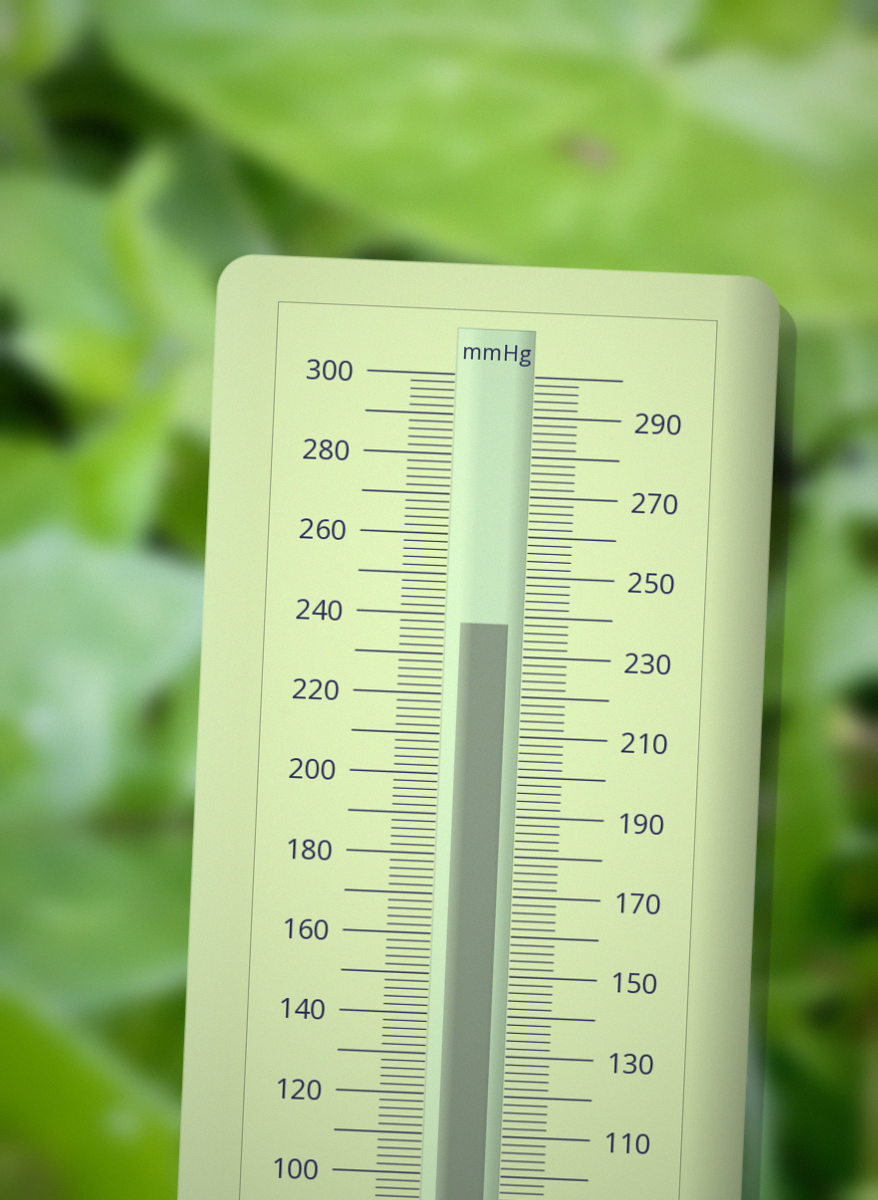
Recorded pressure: 238 mmHg
